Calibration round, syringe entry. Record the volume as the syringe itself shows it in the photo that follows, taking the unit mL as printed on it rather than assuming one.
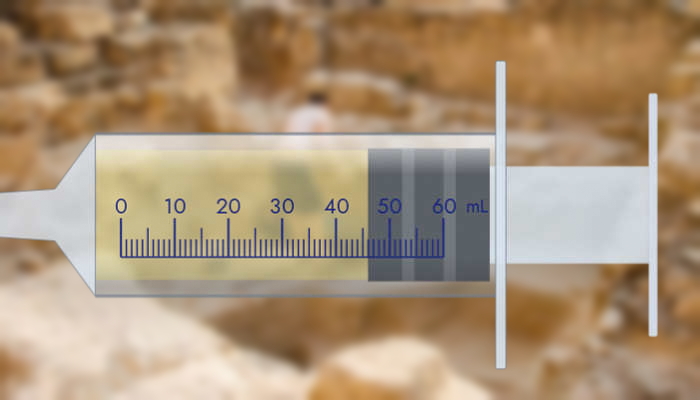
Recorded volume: 46 mL
